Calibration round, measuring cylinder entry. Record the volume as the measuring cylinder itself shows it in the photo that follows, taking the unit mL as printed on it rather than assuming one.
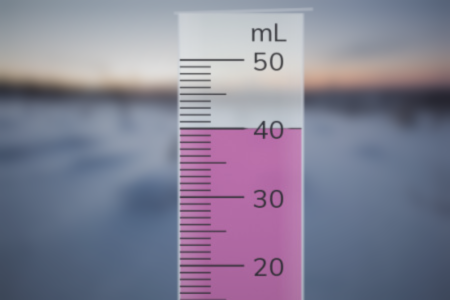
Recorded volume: 40 mL
